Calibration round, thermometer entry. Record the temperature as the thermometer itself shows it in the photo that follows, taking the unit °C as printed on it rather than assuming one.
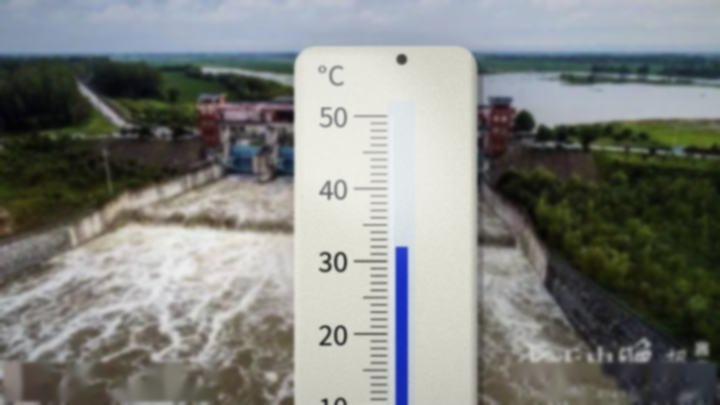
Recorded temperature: 32 °C
